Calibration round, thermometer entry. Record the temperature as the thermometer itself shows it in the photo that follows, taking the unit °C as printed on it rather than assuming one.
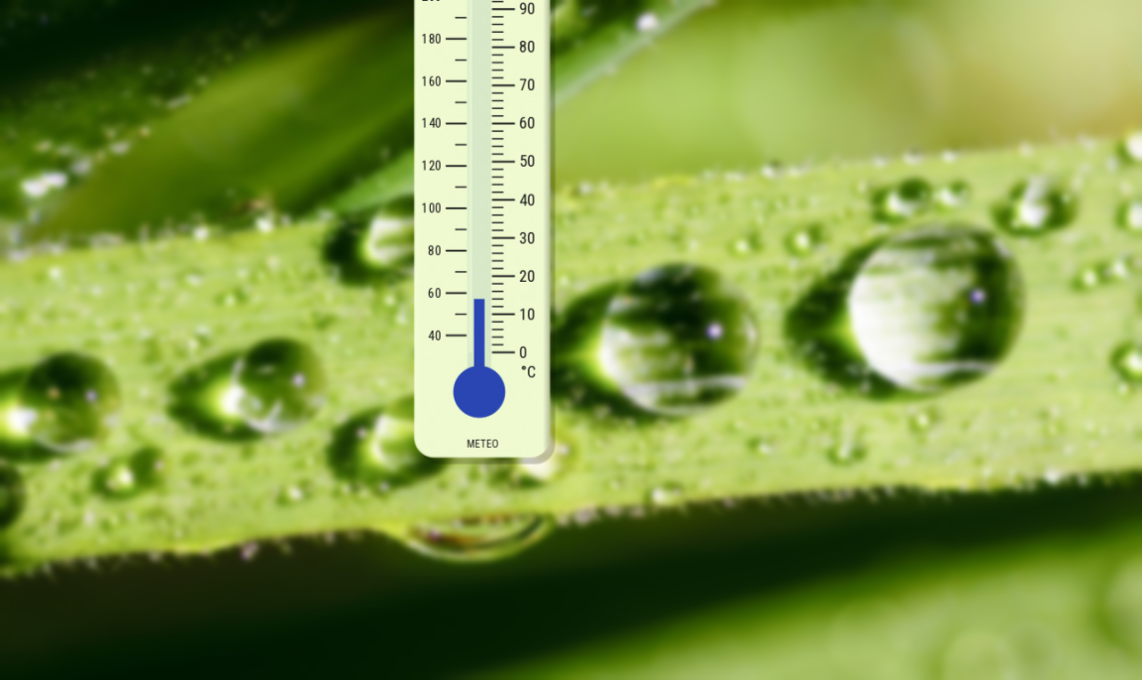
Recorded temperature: 14 °C
